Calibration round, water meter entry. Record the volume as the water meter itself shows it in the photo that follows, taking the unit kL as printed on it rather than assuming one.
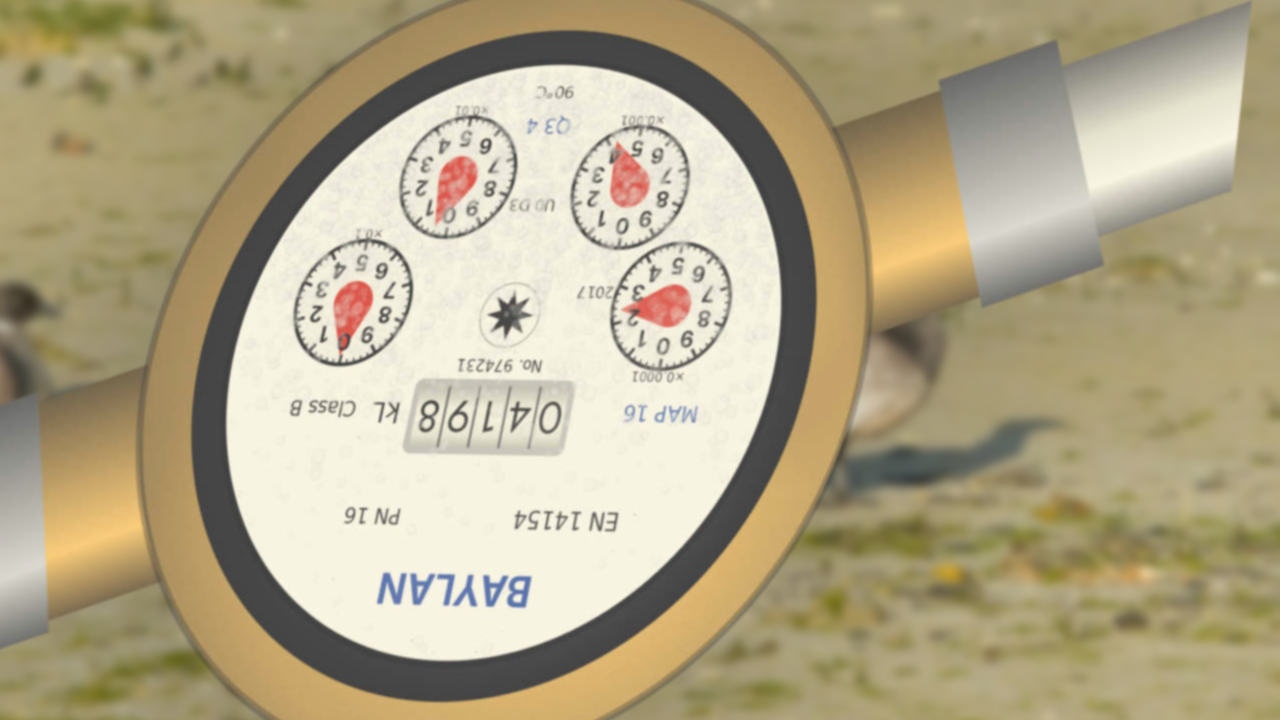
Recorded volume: 4198.0042 kL
